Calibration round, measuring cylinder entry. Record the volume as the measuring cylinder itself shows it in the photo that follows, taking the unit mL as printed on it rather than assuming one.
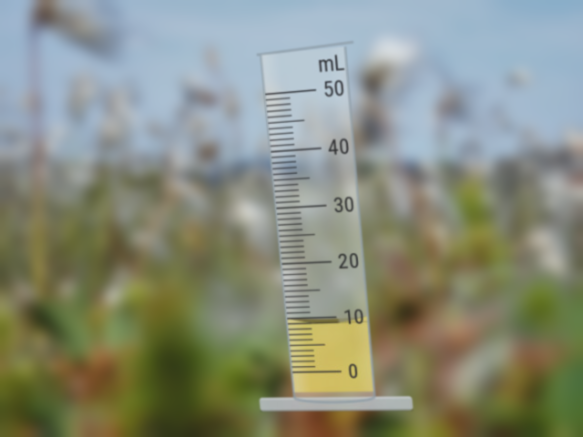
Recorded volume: 9 mL
